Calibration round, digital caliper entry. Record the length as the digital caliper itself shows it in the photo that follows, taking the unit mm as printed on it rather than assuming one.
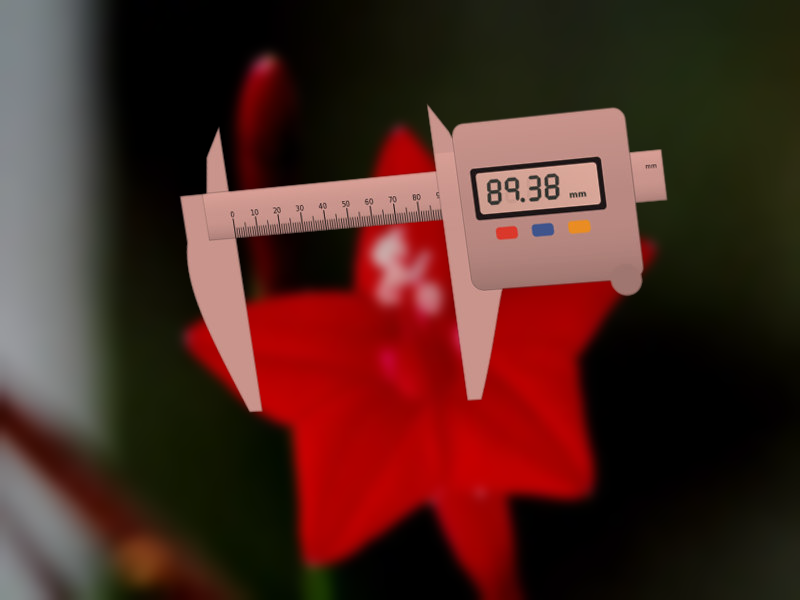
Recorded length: 89.38 mm
